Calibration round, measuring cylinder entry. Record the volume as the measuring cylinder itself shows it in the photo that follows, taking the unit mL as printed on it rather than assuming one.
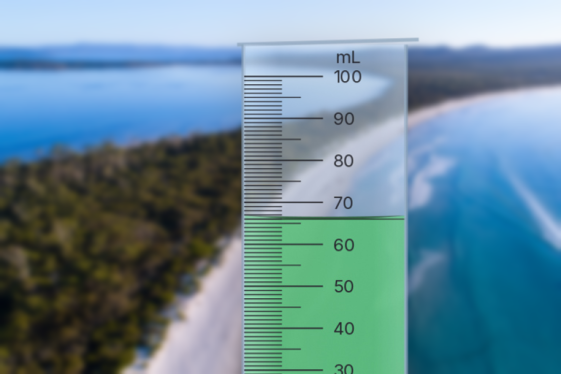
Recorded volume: 66 mL
